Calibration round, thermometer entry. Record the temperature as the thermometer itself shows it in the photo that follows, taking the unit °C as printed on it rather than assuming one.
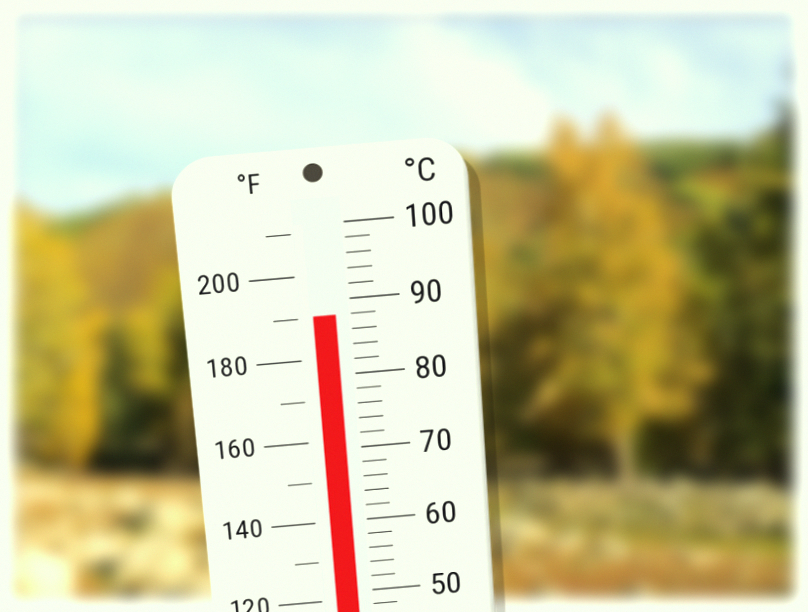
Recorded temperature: 88 °C
